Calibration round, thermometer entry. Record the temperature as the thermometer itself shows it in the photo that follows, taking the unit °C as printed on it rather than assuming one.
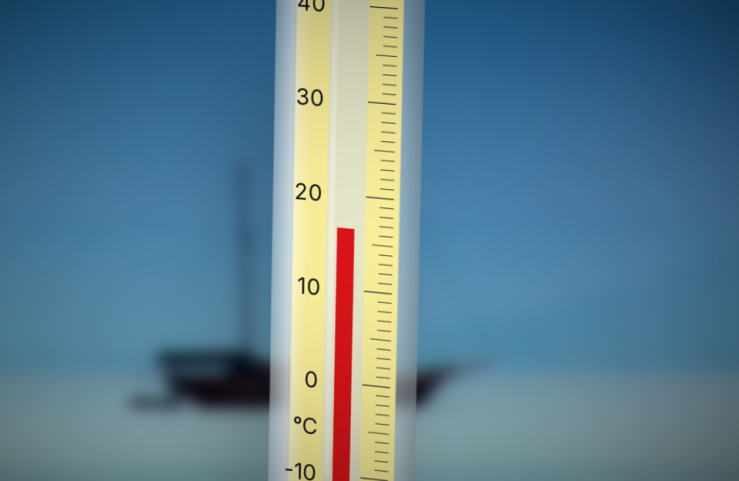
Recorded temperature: 16.5 °C
